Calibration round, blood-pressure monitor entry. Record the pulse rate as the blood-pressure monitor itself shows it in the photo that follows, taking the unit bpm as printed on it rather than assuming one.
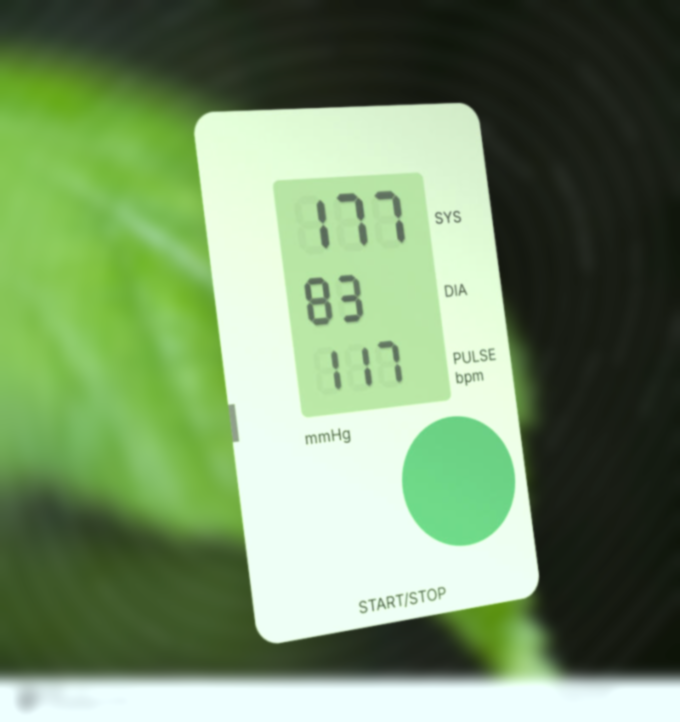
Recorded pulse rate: 117 bpm
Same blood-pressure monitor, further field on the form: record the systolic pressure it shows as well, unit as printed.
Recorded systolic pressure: 177 mmHg
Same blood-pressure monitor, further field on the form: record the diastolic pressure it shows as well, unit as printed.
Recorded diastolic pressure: 83 mmHg
